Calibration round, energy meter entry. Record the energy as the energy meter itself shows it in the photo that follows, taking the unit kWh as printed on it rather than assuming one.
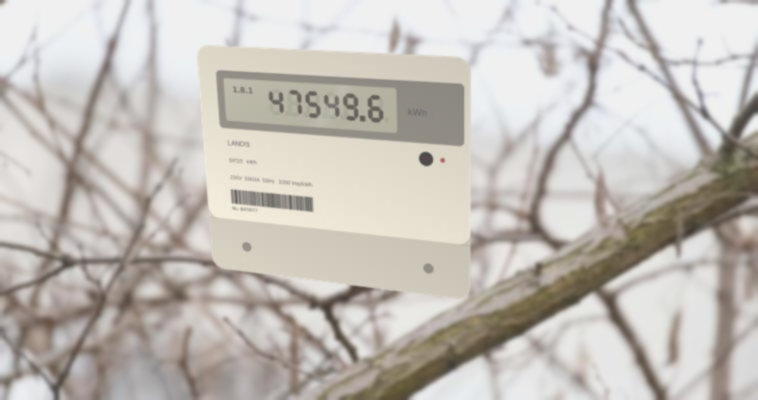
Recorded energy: 47549.6 kWh
